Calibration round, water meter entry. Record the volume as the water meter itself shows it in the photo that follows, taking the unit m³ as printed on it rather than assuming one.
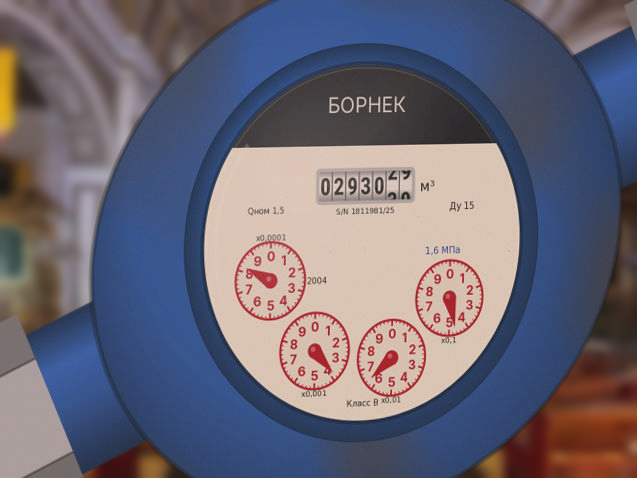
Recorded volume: 293029.4638 m³
